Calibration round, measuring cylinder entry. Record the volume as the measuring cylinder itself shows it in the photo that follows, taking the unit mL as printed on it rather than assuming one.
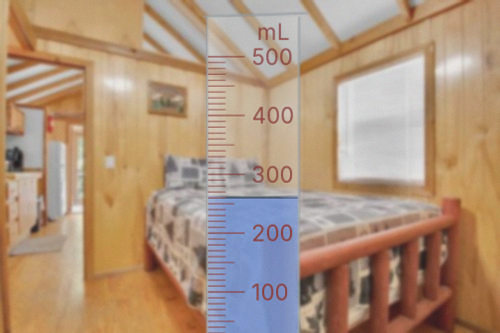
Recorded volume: 260 mL
